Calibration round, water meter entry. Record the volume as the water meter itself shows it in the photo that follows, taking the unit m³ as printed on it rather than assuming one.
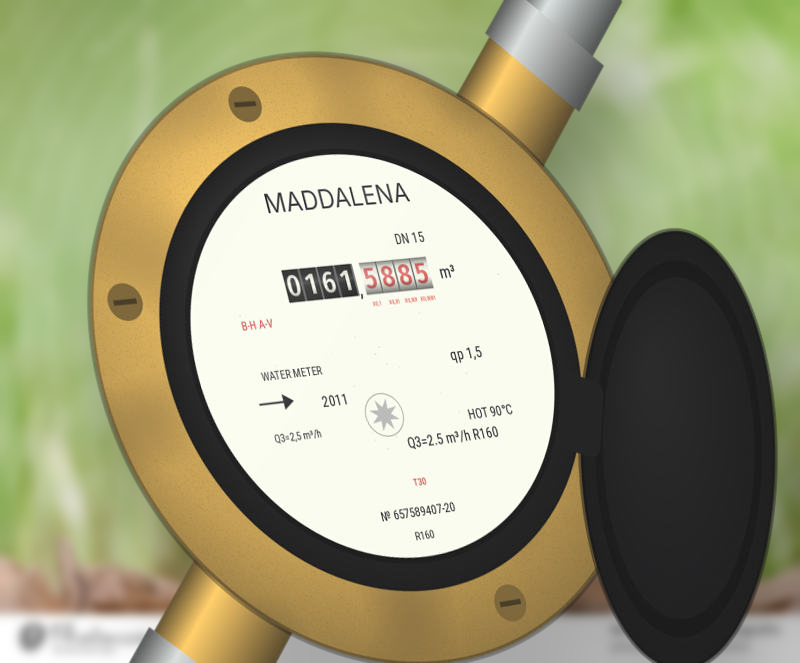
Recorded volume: 161.5885 m³
